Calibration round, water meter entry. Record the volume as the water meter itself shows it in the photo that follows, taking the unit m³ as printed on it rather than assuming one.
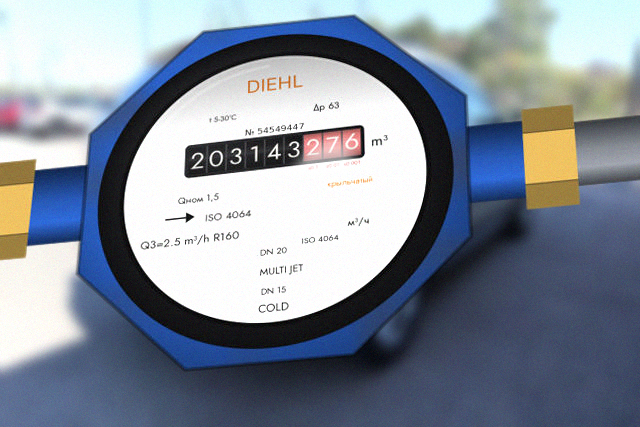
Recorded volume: 203143.276 m³
